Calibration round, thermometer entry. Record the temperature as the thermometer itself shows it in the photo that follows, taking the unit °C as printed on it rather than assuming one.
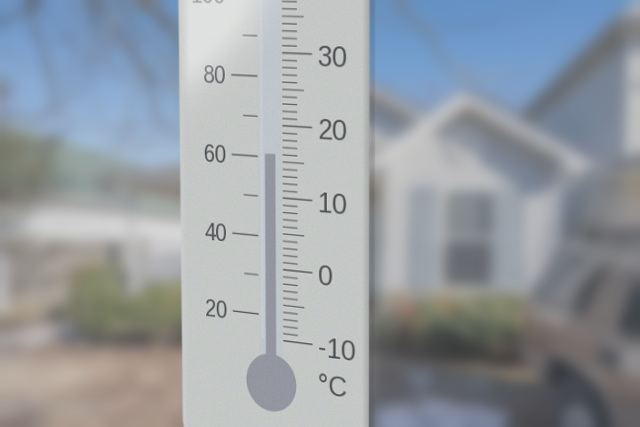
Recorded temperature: 16 °C
